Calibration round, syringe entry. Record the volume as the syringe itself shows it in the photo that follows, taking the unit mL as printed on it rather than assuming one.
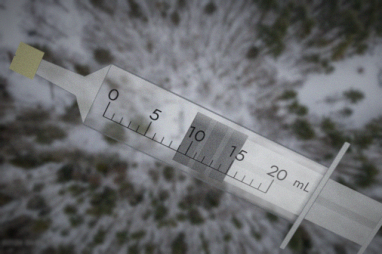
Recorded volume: 9 mL
